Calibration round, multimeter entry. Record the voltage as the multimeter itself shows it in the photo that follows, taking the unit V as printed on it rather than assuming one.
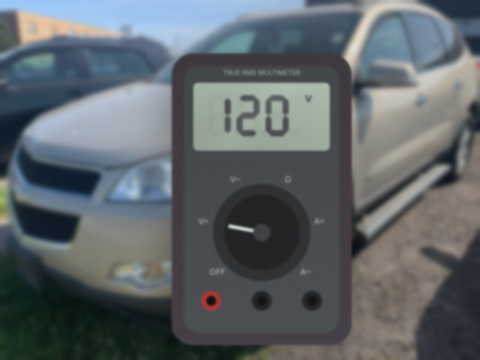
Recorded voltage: 120 V
